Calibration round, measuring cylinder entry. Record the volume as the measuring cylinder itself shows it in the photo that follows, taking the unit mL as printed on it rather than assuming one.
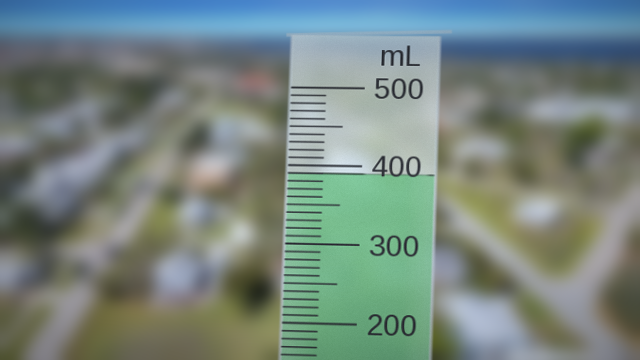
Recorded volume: 390 mL
